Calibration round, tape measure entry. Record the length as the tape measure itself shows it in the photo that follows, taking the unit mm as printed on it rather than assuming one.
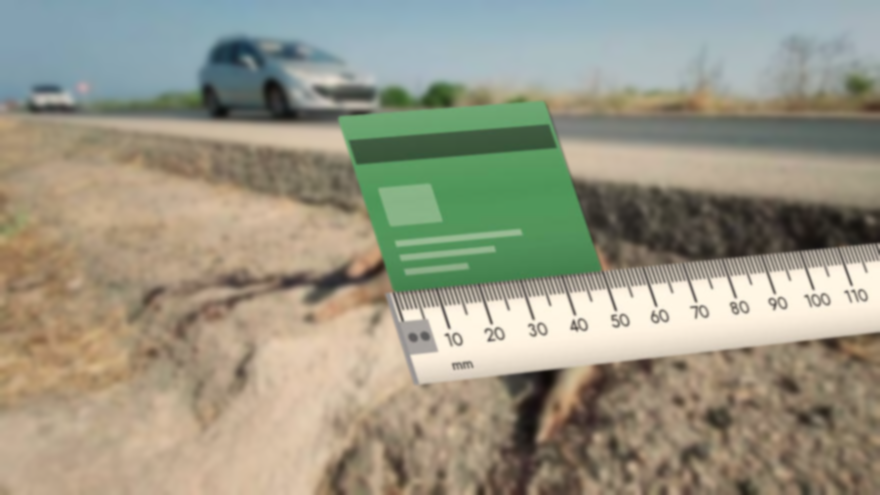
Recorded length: 50 mm
